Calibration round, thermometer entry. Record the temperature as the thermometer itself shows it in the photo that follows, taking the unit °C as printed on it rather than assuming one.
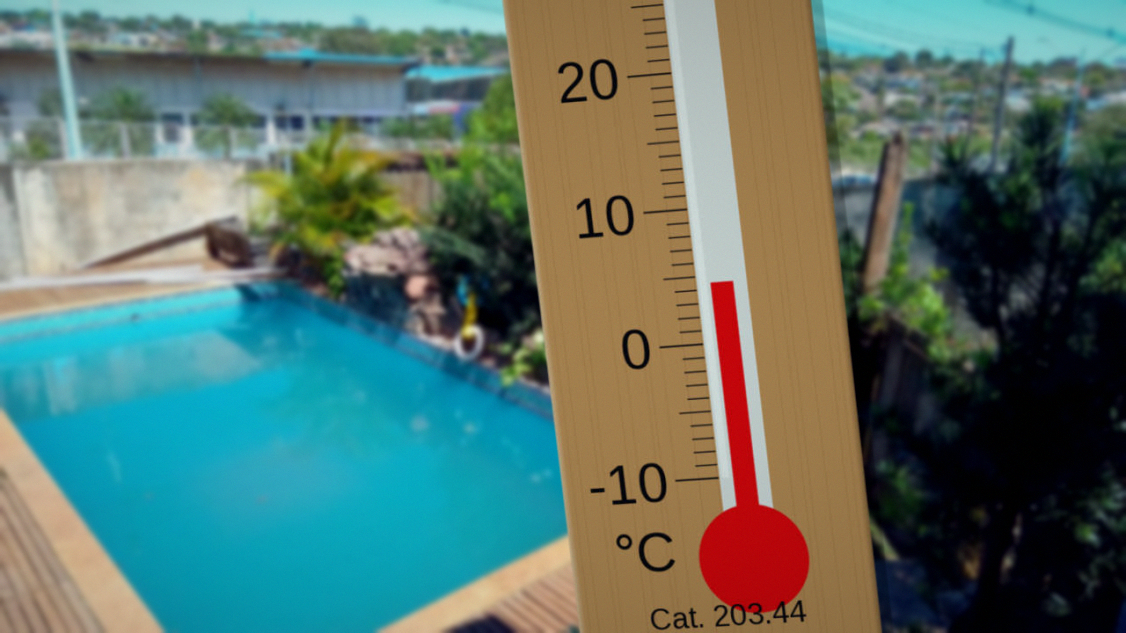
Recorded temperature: 4.5 °C
